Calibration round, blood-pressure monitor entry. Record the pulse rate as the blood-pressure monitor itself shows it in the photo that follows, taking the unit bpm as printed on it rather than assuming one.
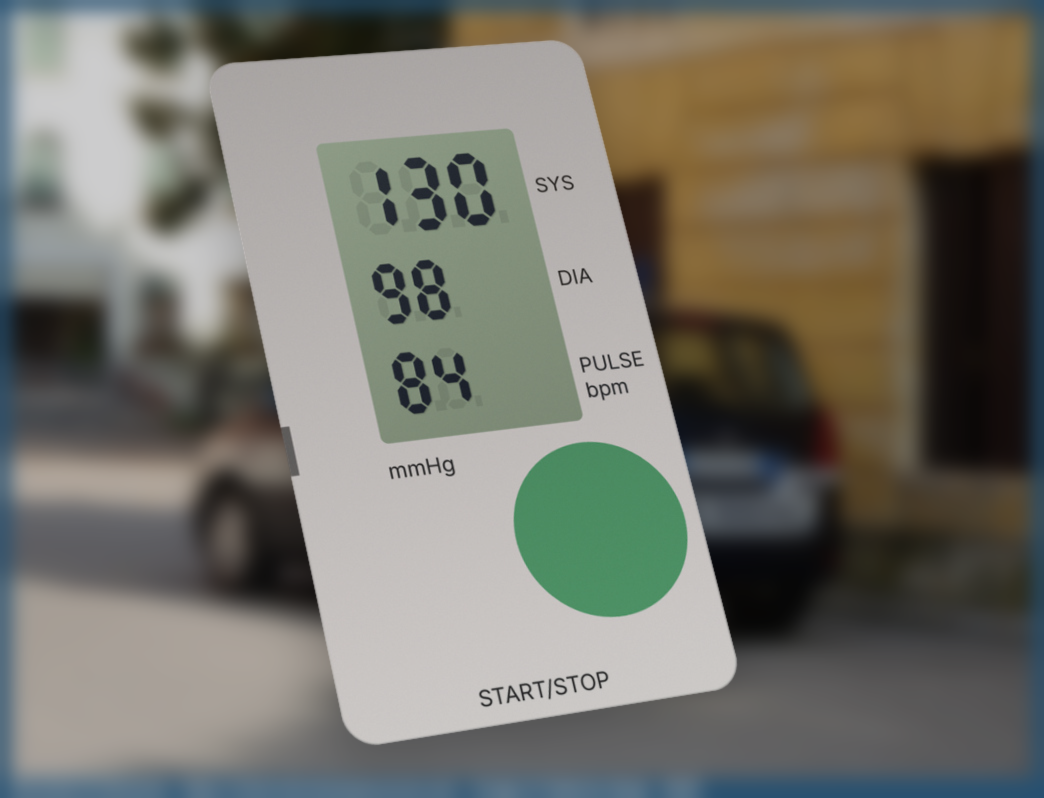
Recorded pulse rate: 84 bpm
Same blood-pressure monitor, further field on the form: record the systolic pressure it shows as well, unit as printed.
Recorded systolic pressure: 130 mmHg
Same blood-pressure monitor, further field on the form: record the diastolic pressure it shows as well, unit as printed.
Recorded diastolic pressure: 98 mmHg
